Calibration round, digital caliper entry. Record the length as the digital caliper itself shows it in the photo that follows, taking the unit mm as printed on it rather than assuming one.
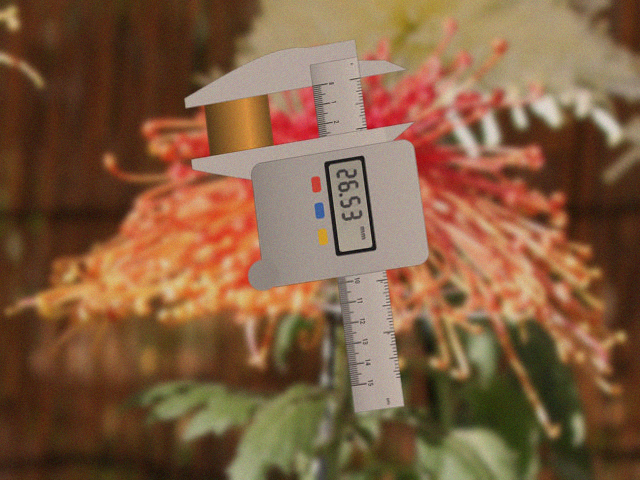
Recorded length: 26.53 mm
